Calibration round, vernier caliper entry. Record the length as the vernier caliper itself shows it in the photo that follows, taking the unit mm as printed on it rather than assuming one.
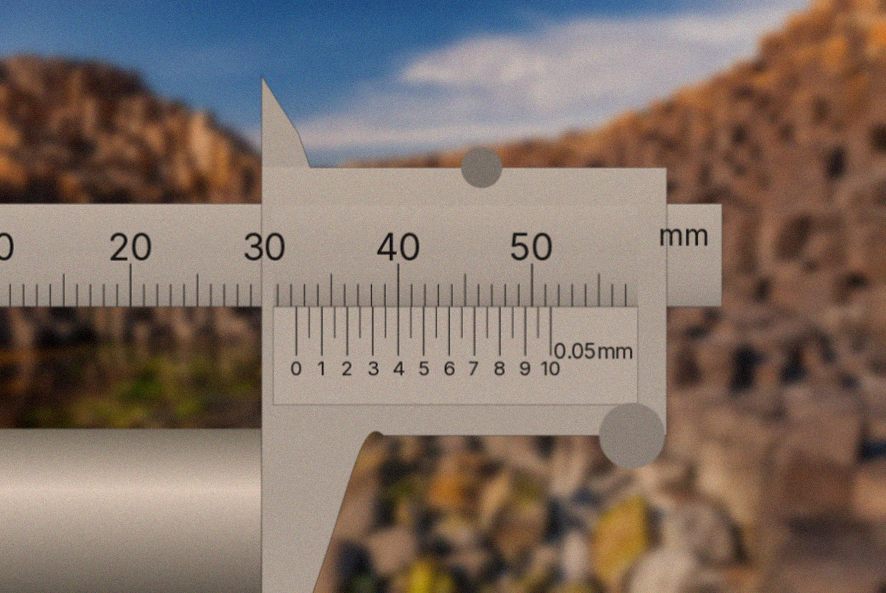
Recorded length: 32.4 mm
